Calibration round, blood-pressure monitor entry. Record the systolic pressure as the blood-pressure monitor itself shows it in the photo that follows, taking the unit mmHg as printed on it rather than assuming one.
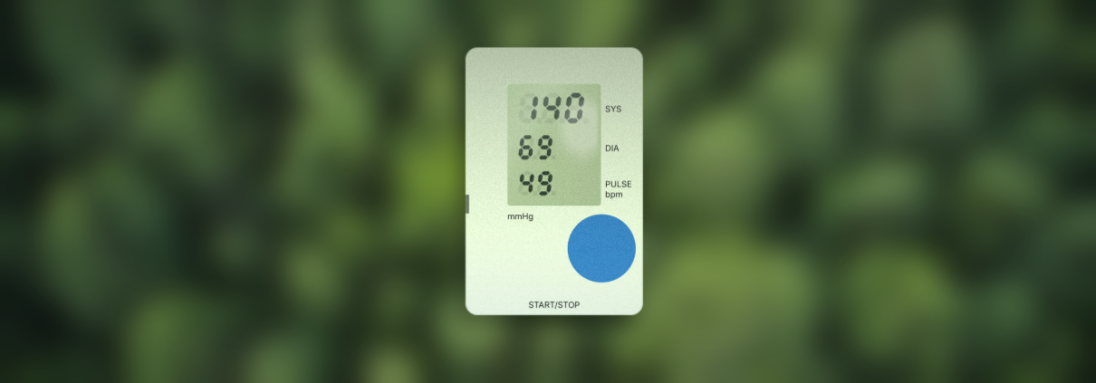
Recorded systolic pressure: 140 mmHg
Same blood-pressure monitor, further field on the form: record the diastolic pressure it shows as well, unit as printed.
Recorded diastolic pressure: 69 mmHg
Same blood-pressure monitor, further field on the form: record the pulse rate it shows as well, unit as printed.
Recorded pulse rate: 49 bpm
